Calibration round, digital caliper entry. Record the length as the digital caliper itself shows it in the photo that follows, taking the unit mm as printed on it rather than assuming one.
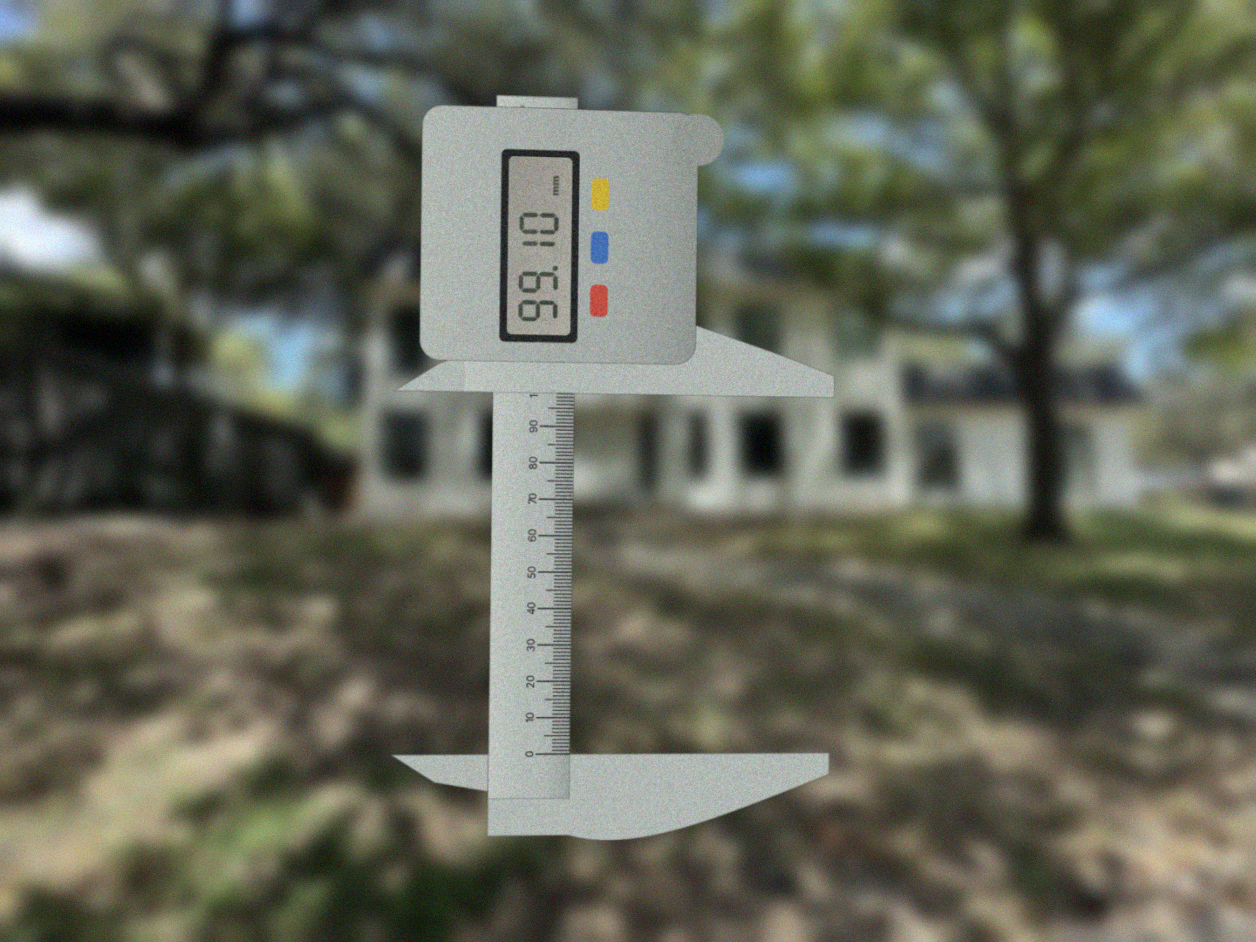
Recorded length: 99.10 mm
